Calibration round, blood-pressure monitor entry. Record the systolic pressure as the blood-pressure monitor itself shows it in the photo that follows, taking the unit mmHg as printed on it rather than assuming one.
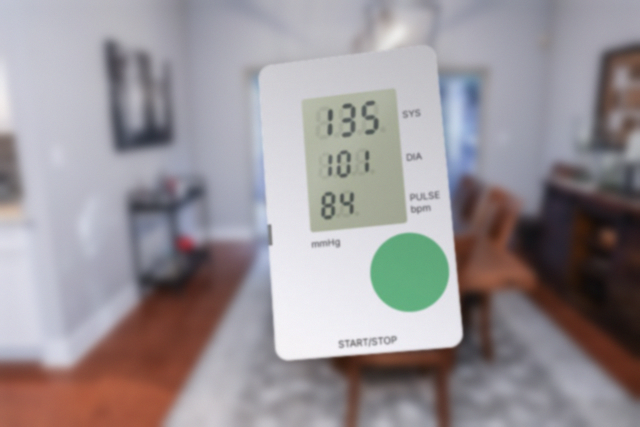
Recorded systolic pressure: 135 mmHg
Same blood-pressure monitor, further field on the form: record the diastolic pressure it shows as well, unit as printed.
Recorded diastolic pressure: 101 mmHg
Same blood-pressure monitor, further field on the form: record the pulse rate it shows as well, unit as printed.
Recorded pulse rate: 84 bpm
